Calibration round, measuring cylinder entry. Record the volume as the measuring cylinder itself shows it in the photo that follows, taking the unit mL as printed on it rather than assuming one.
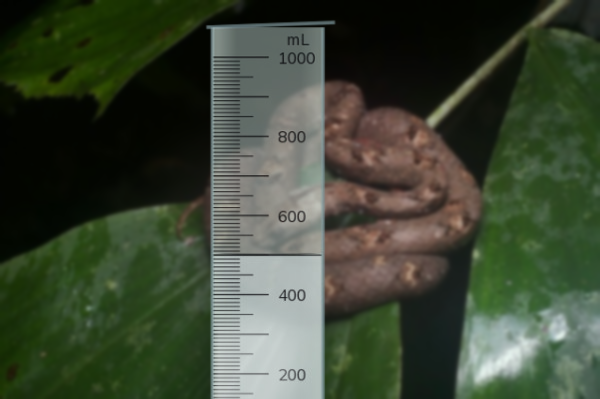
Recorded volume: 500 mL
